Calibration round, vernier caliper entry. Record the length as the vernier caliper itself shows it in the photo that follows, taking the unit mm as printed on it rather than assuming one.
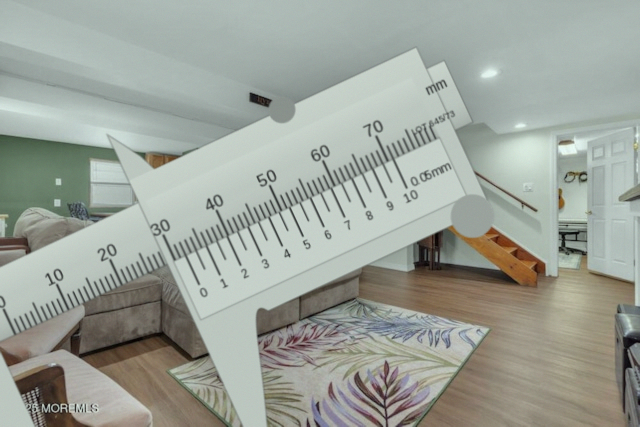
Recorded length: 32.0 mm
